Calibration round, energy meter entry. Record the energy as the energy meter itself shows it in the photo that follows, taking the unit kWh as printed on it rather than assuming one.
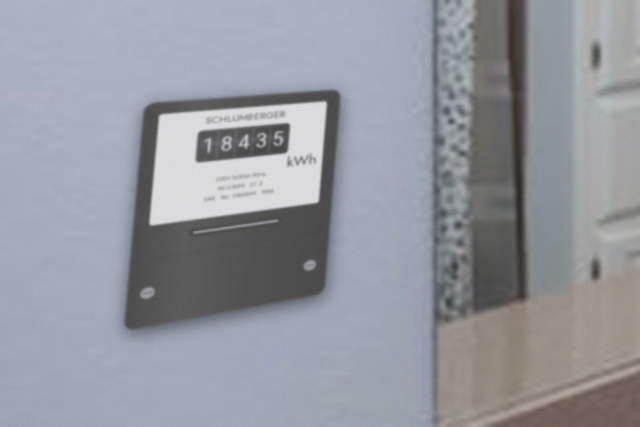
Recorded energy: 18435 kWh
